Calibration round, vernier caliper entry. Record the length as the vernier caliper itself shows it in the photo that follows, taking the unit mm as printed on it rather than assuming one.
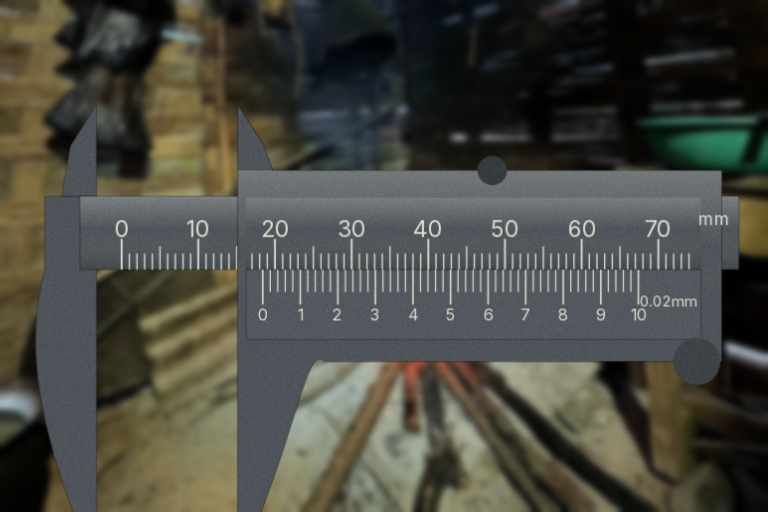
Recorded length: 18.4 mm
